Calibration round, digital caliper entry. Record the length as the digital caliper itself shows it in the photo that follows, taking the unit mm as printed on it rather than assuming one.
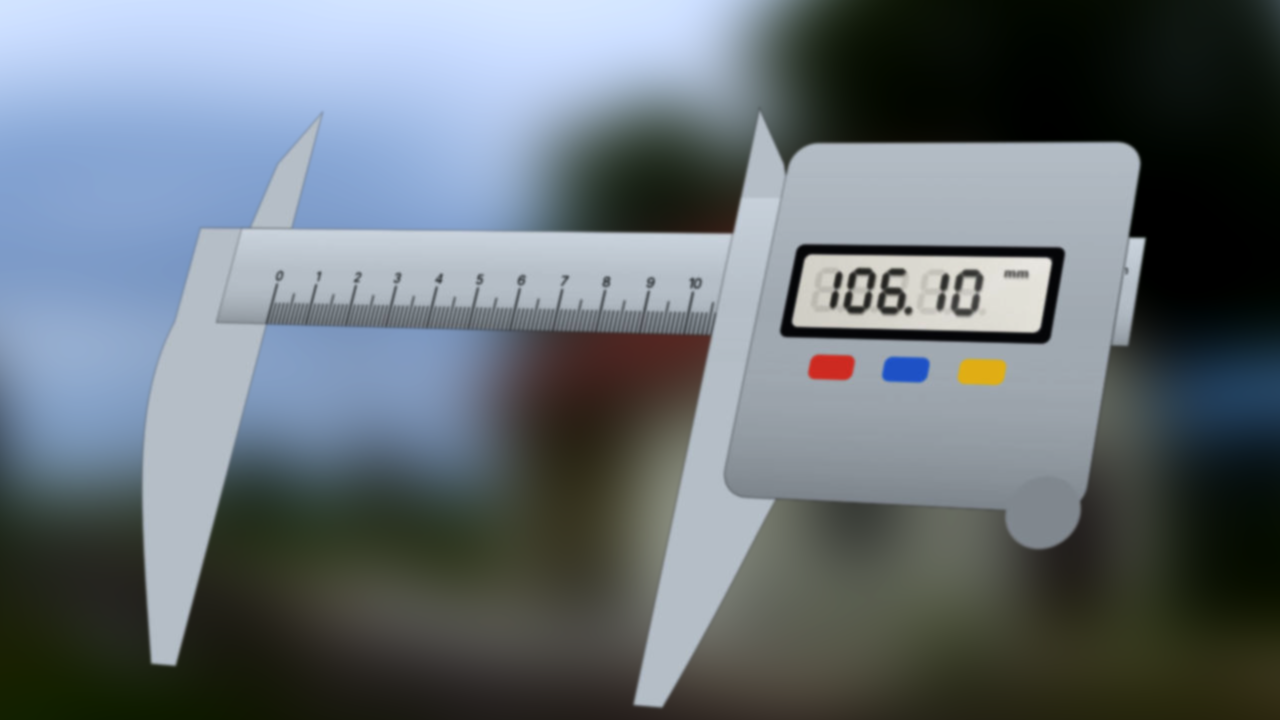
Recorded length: 106.10 mm
